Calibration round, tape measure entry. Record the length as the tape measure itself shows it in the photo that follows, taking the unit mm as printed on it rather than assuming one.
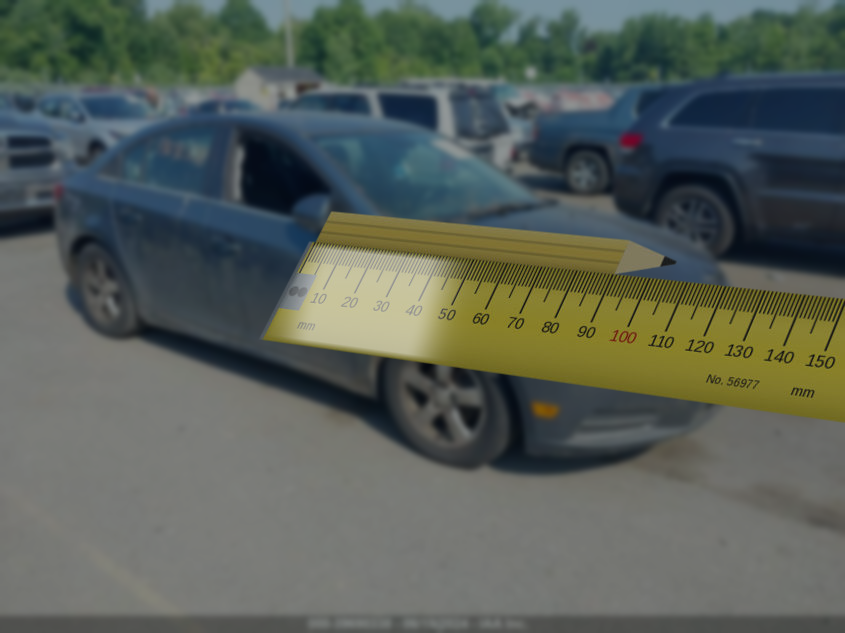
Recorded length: 105 mm
